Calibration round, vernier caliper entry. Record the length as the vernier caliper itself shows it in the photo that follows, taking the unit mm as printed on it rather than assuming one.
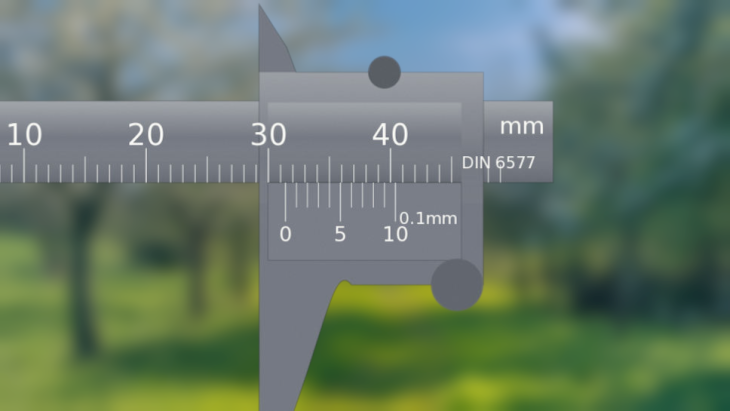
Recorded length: 31.4 mm
